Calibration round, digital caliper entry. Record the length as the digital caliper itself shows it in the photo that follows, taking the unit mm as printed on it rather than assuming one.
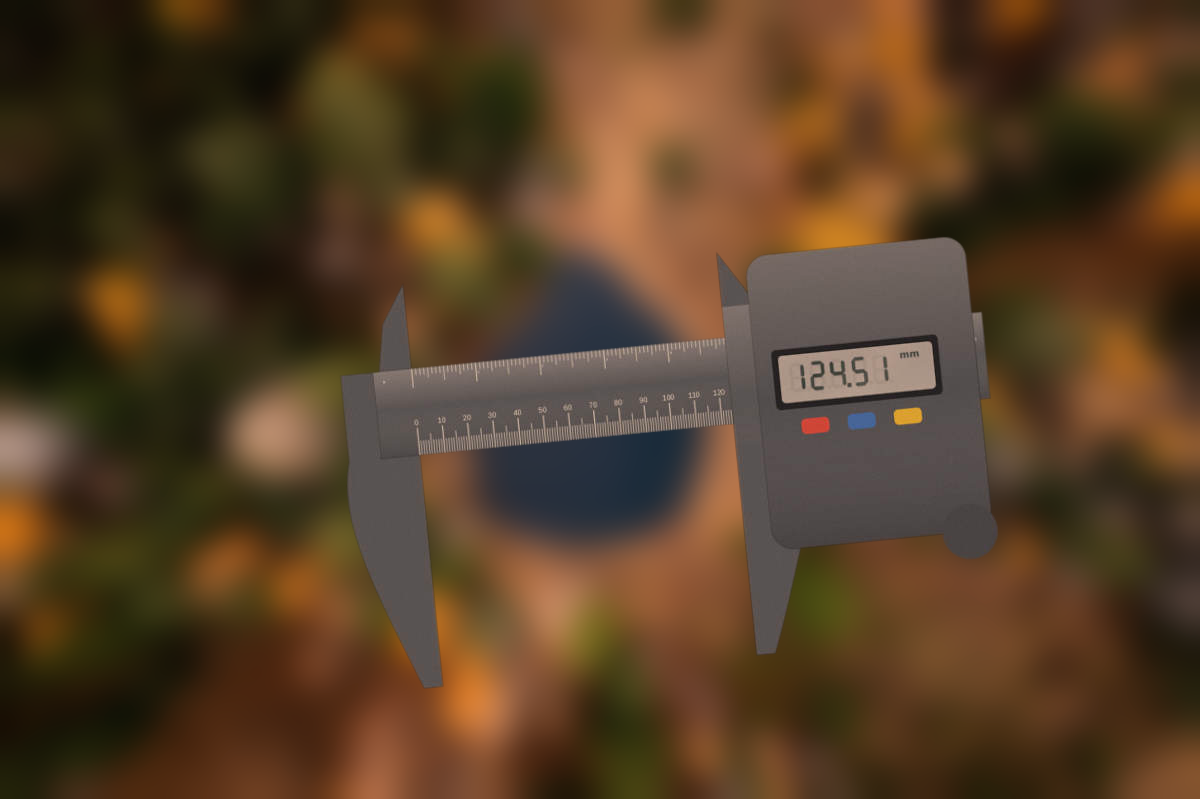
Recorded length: 124.51 mm
